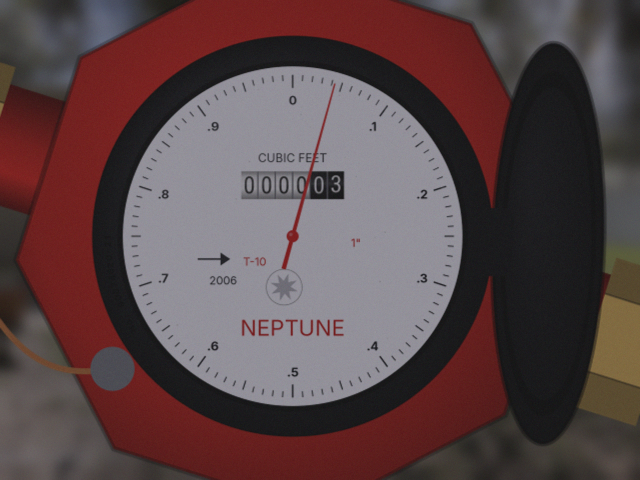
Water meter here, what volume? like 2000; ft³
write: 3.04; ft³
